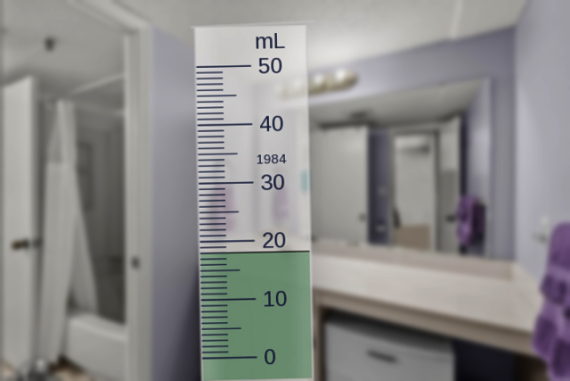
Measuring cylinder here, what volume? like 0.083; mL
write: 18; mL
